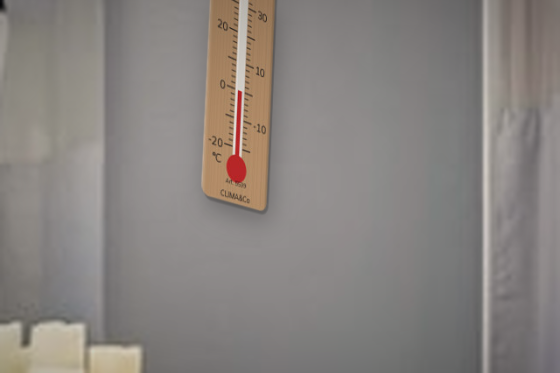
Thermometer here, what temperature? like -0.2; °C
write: 0; °C
